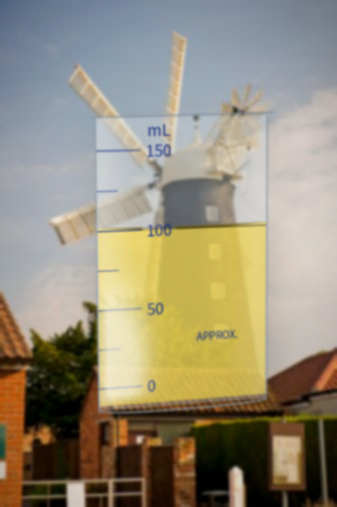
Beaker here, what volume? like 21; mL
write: 100; mL
